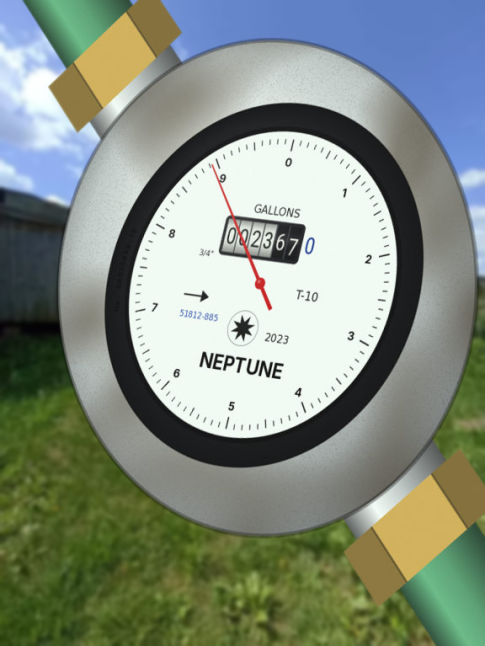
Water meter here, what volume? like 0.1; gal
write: 23668.9; gal
